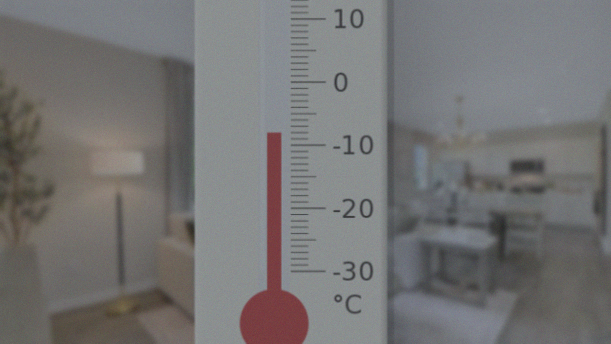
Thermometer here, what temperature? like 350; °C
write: -8; °C
